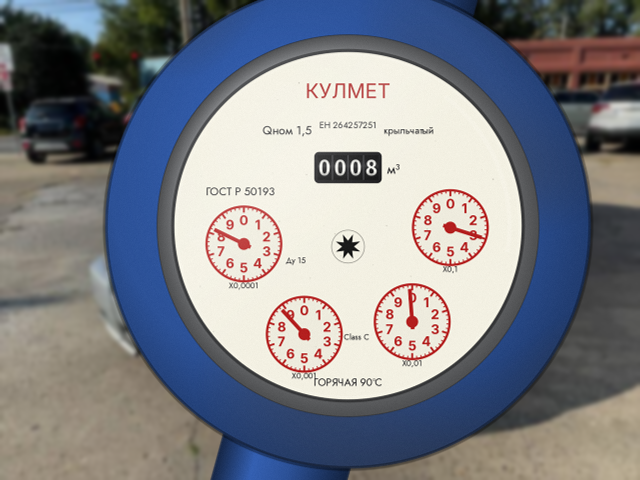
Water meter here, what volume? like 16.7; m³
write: 8.2988; m³
